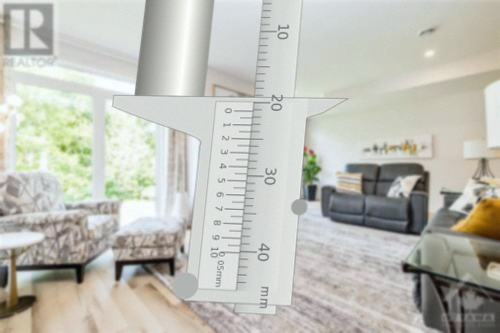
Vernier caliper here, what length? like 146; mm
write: 21.2; mm
